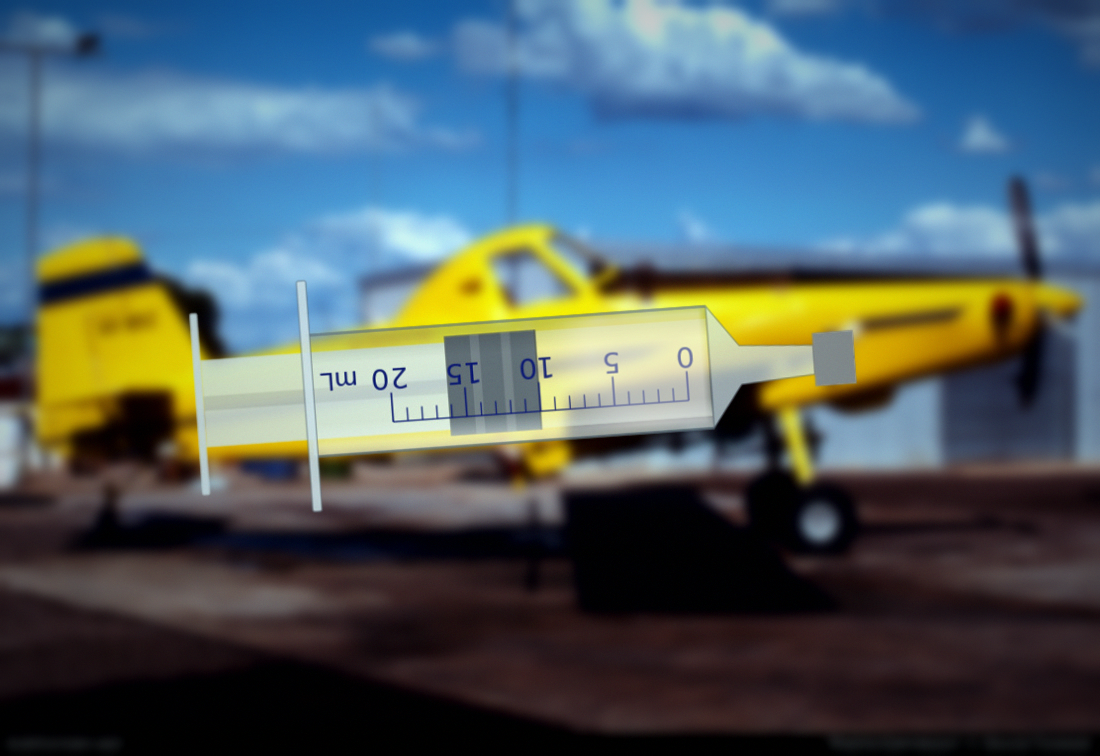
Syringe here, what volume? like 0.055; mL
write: 10; mL
